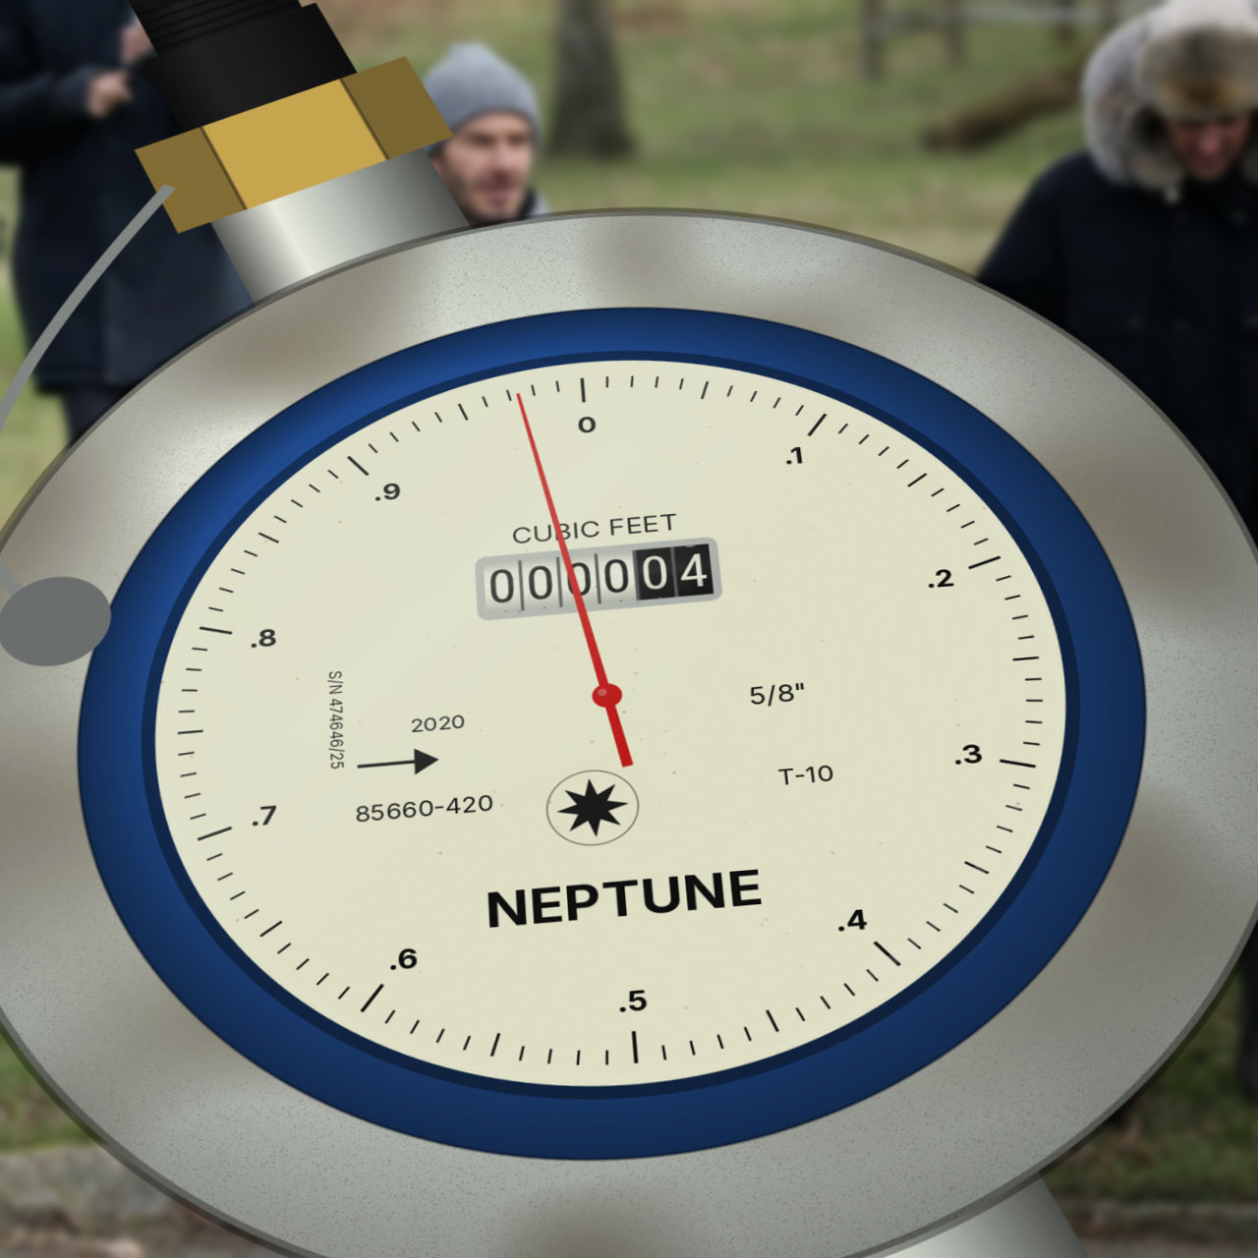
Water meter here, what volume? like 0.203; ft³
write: 3.97; ft³
